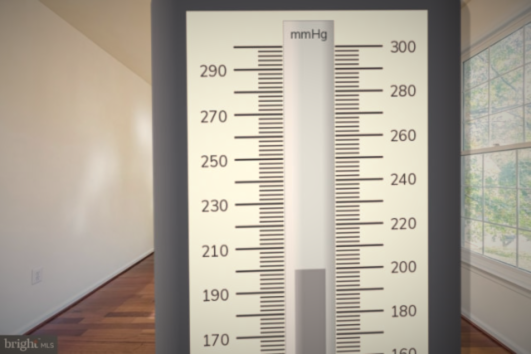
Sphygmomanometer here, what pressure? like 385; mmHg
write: 200; mmHg
